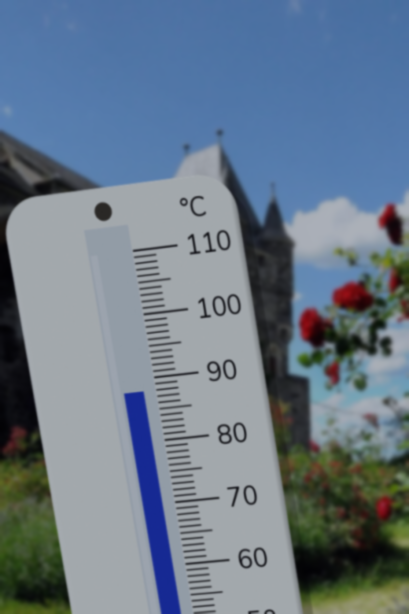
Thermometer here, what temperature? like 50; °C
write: 88; °C
